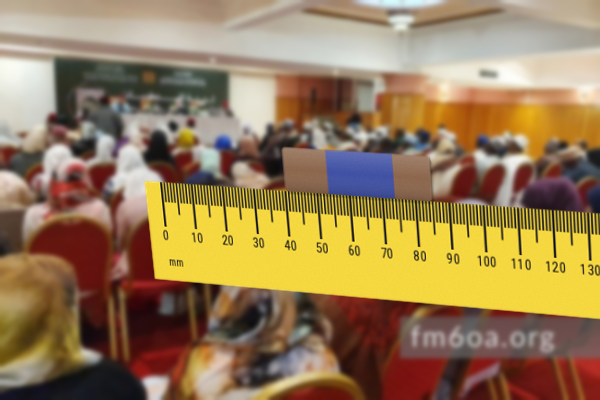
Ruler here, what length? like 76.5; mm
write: 45; mm
